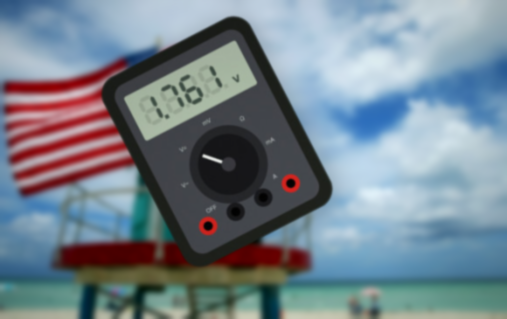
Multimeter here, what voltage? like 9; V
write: 1.761; V
